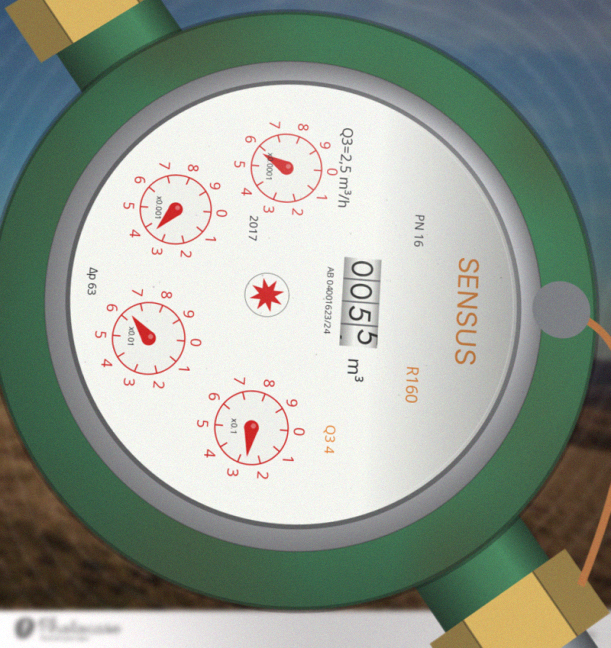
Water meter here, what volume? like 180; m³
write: 55.2635; m³
